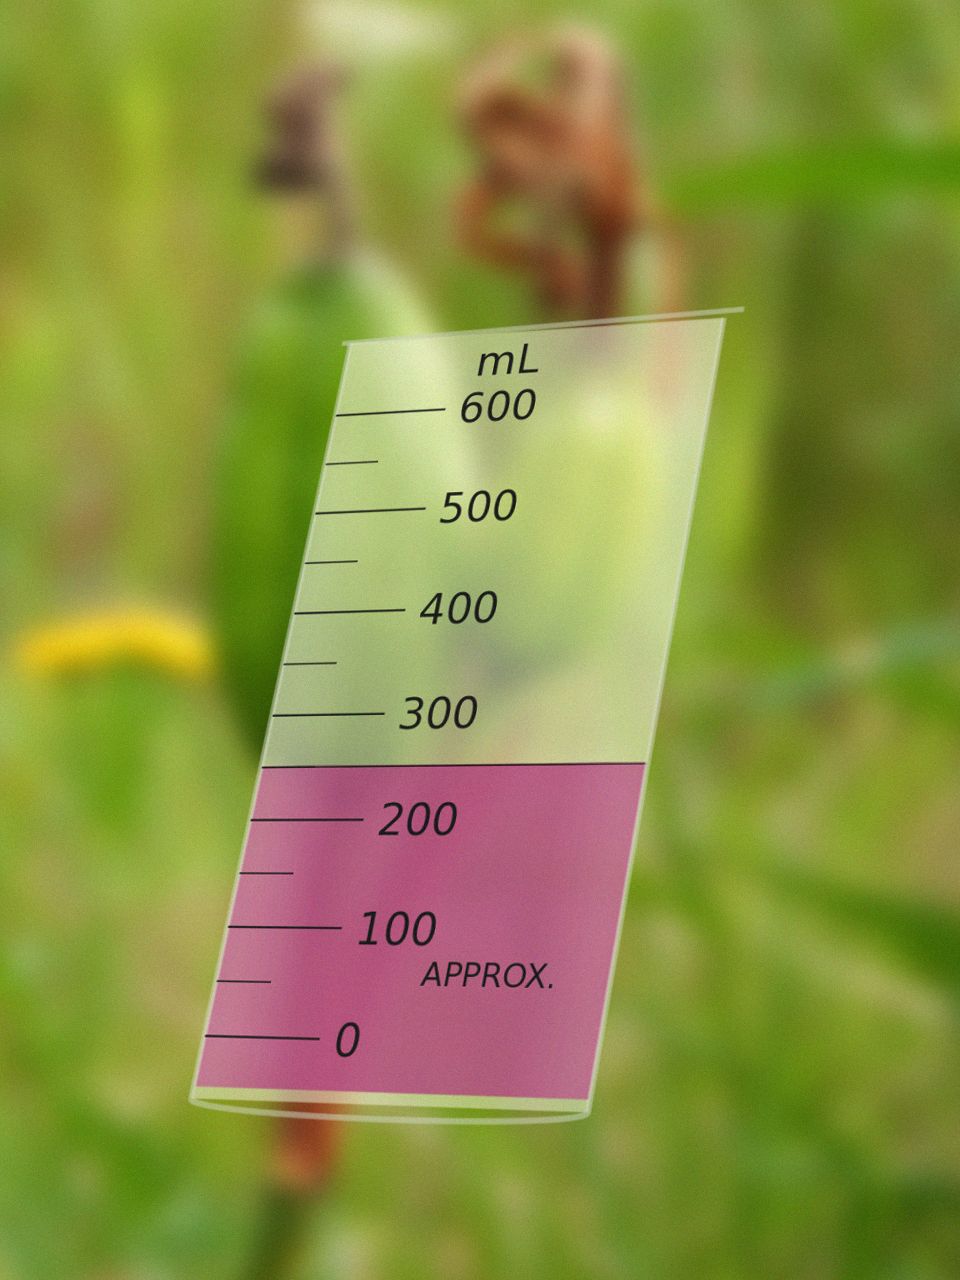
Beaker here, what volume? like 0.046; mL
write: 250; mL
